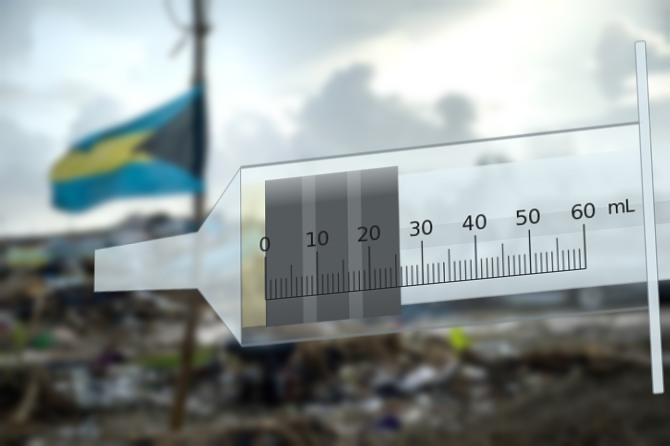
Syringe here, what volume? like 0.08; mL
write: 0; mL
